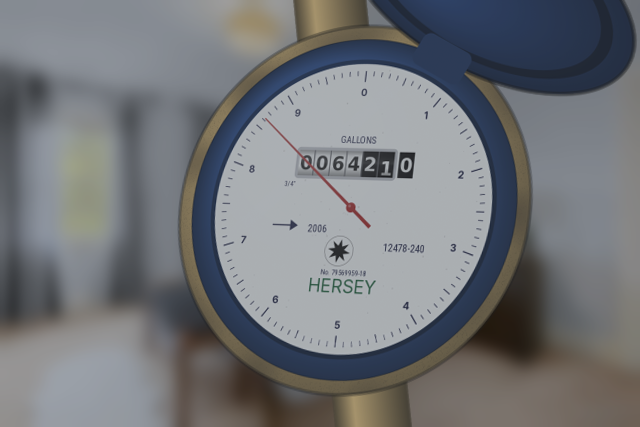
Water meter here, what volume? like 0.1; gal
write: 64208.6; gal
